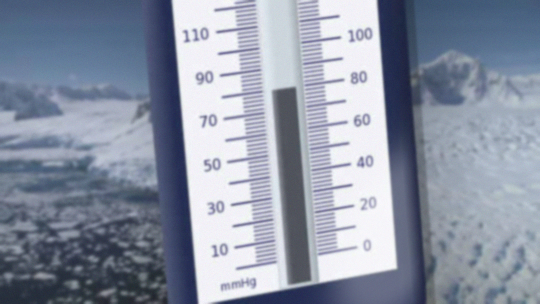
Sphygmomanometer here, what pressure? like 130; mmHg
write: 80; mmHg
